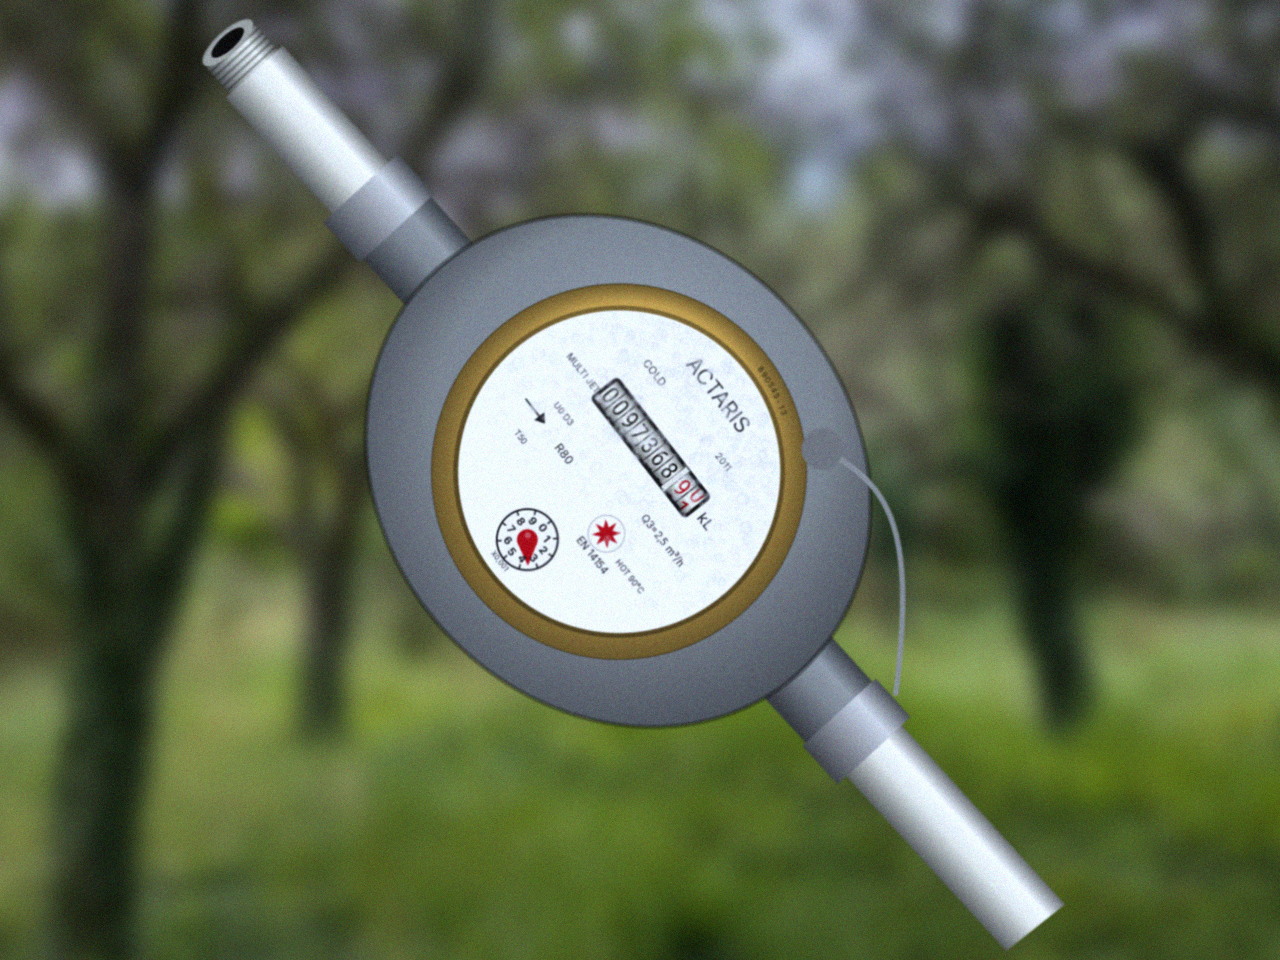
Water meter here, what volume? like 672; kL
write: 97368.903; kL
